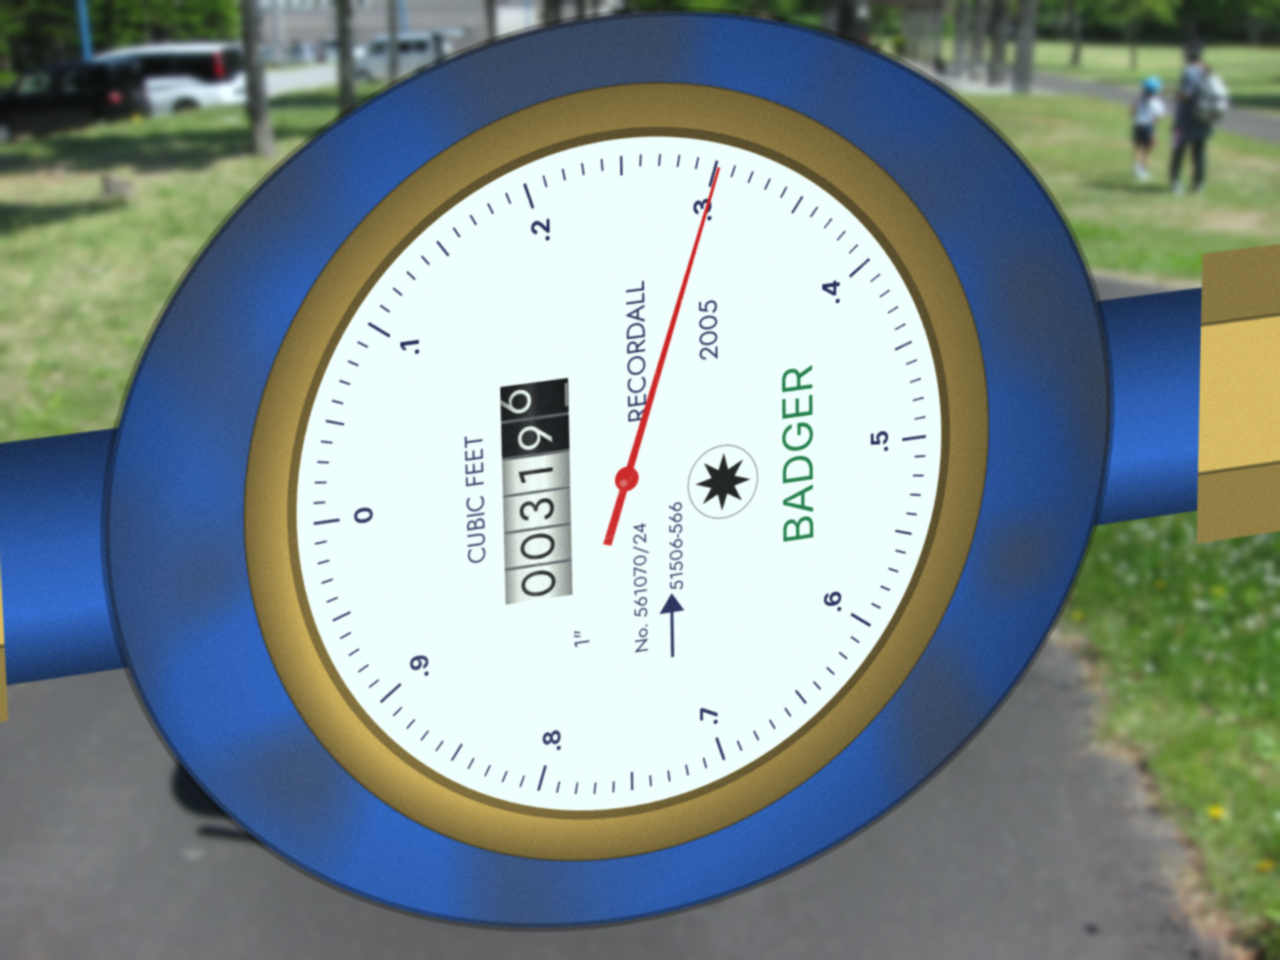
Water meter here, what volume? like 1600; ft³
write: 3196.30; ft³
